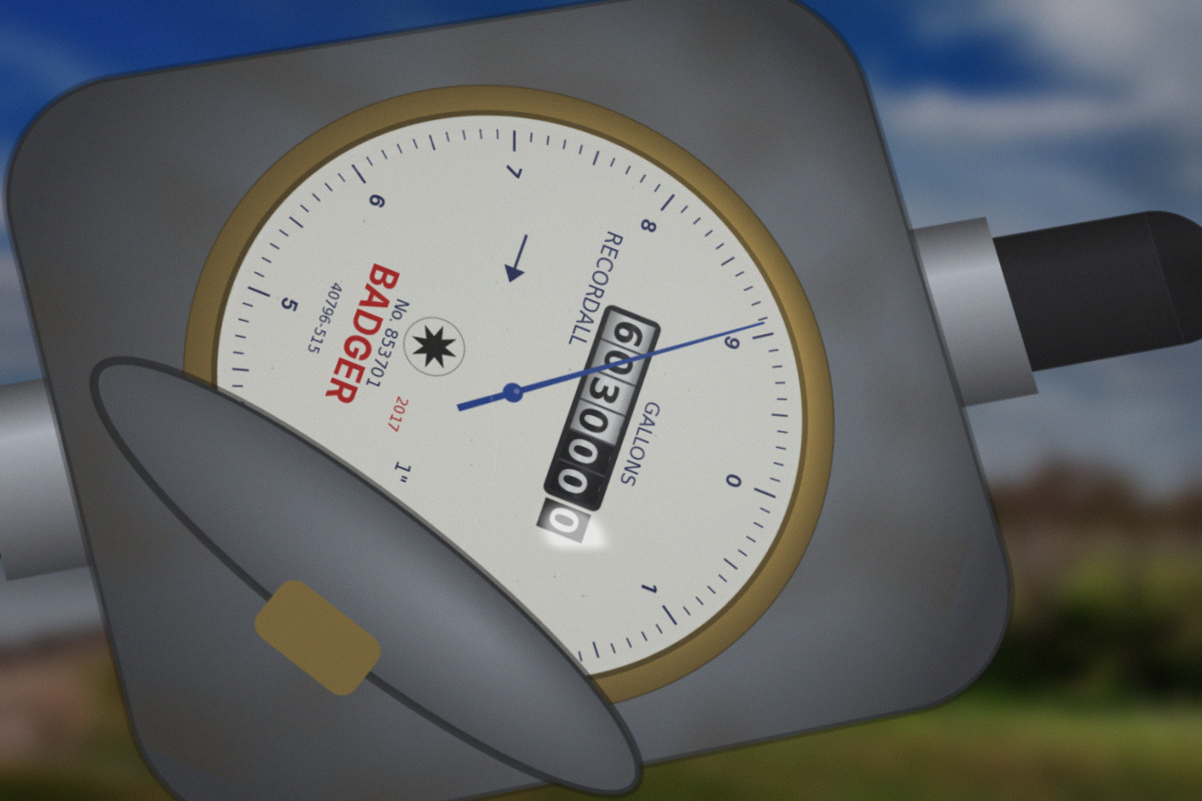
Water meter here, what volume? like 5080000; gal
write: 6029998.9; gal
